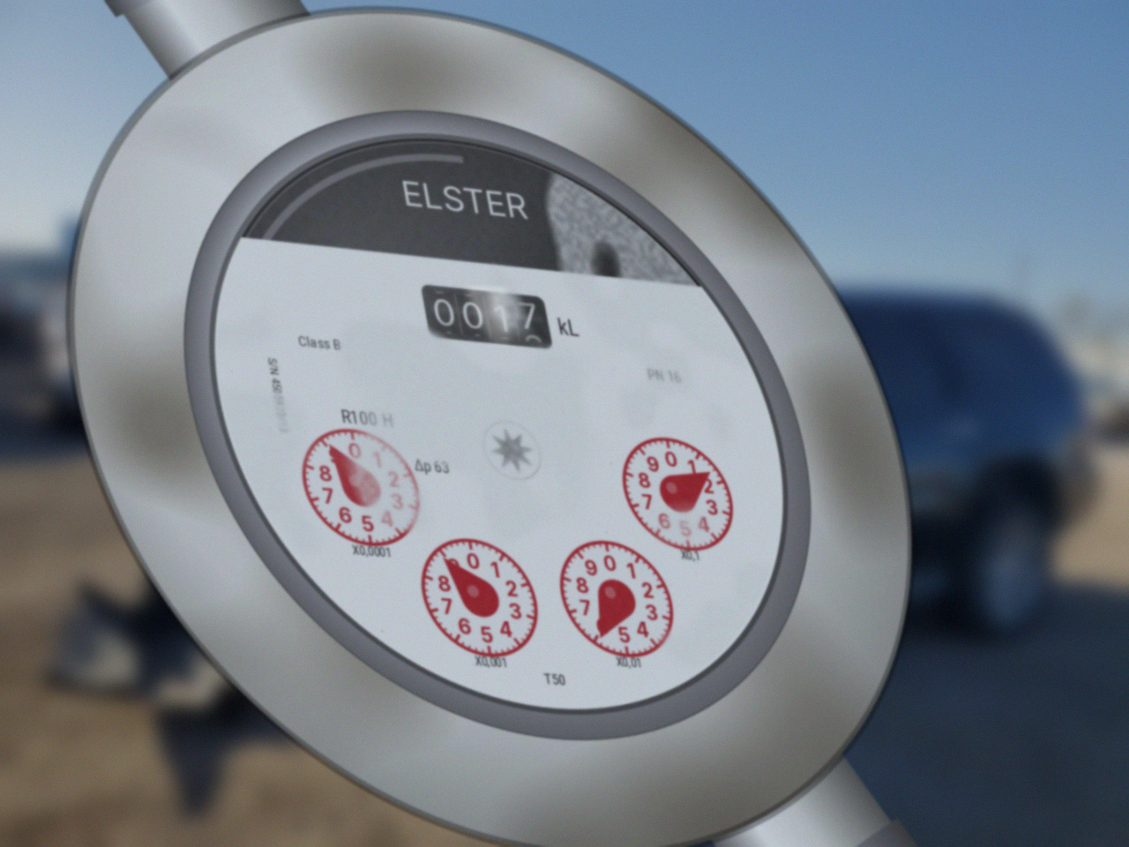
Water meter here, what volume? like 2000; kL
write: 17.1589; kL
